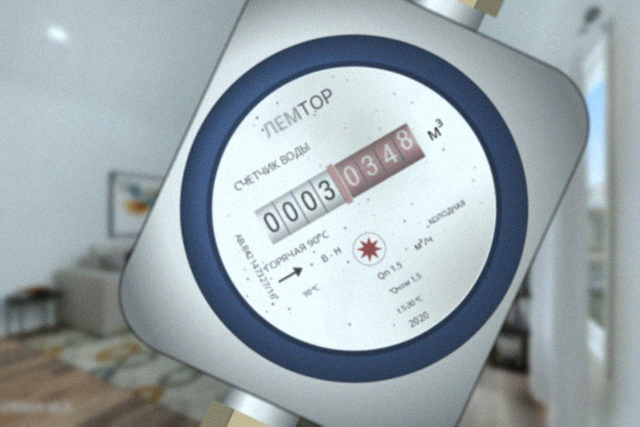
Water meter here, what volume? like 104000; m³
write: 3.0348; m³
